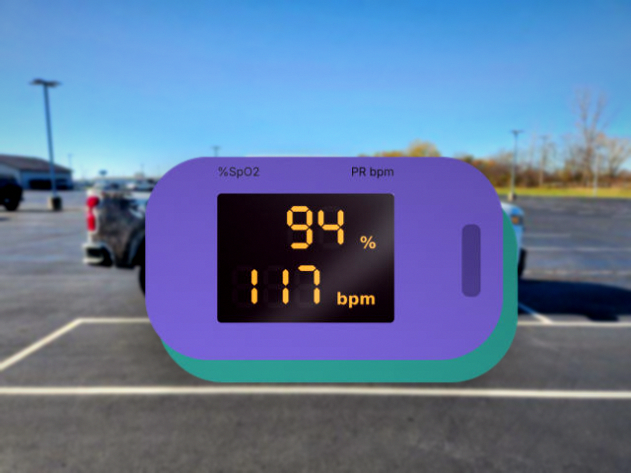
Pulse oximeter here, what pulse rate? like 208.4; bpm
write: 117; bpm
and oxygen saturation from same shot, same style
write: 94; %
